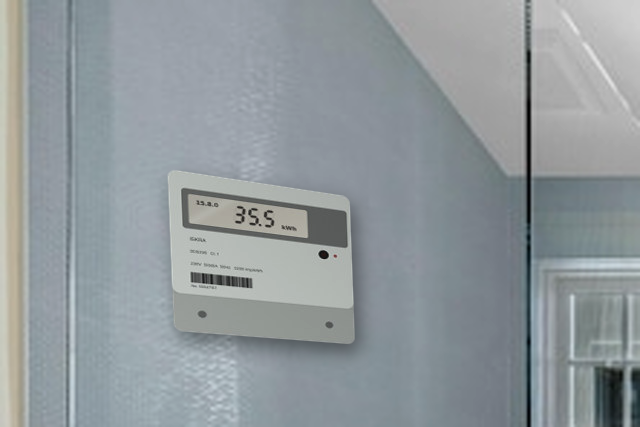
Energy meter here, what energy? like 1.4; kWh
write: 35.5; kWh
